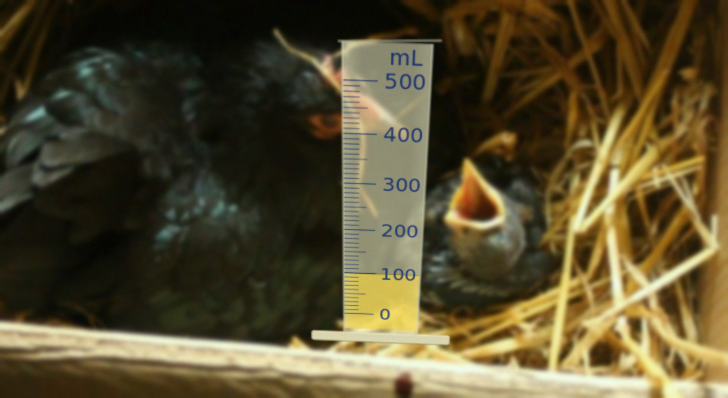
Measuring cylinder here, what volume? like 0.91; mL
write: 100; mL
